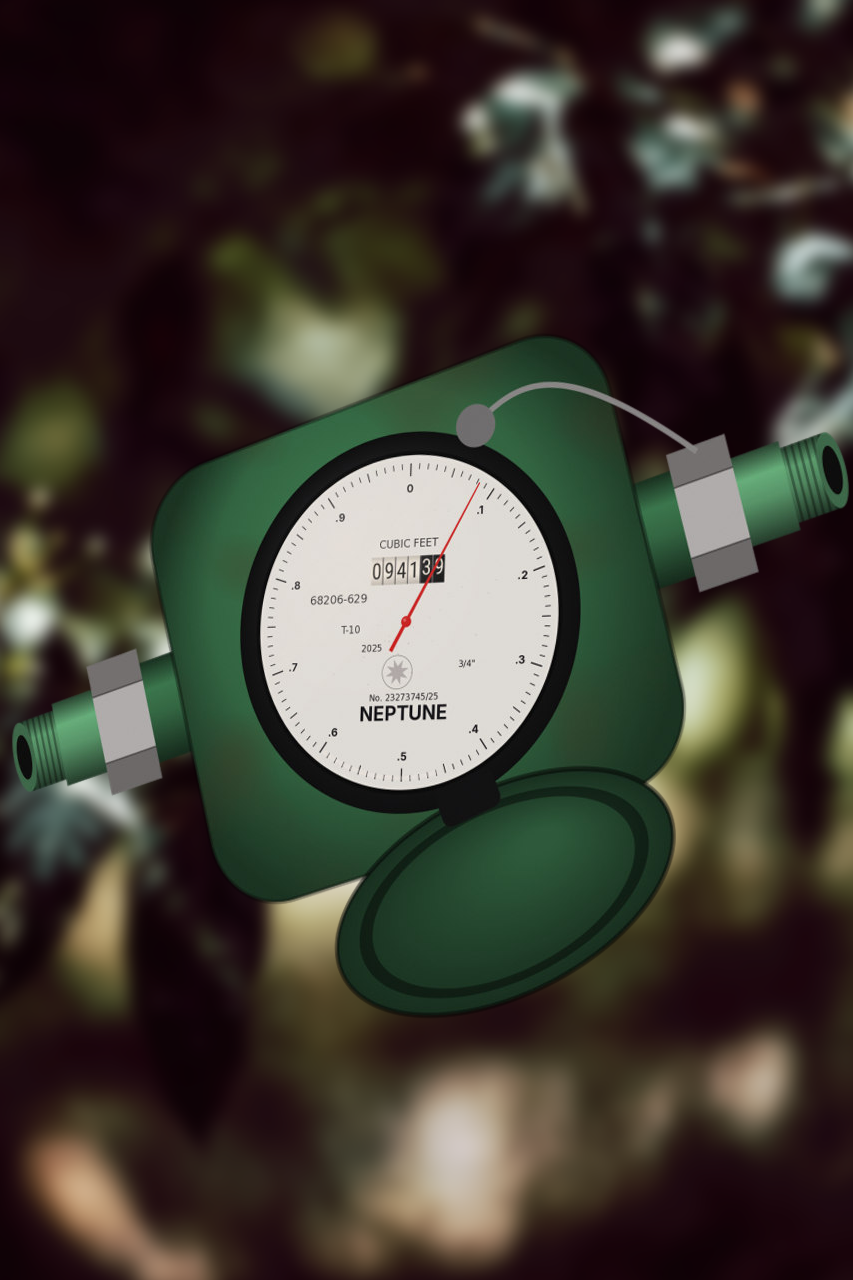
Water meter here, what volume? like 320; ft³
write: 94139.08; ft³
